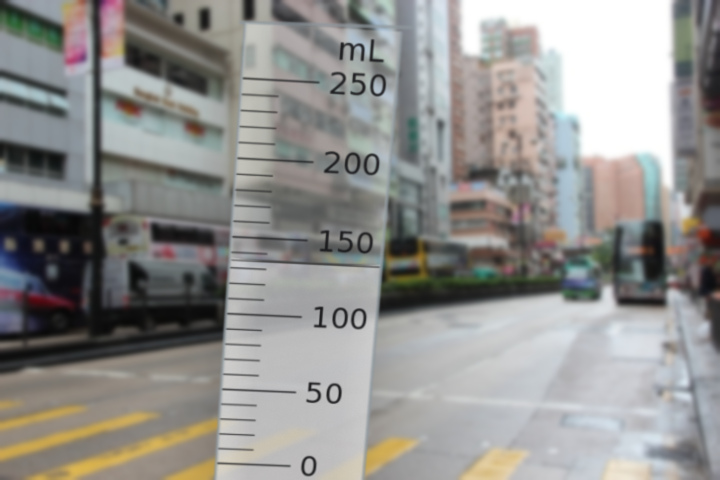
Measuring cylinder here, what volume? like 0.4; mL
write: 135; mL
